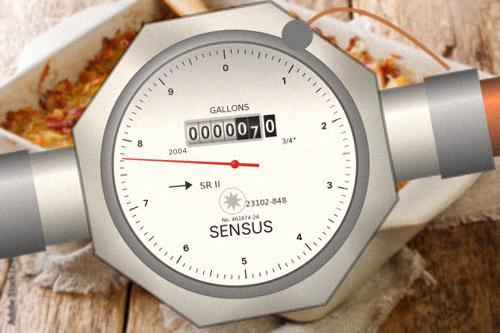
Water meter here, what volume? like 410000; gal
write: 67.7; gal
